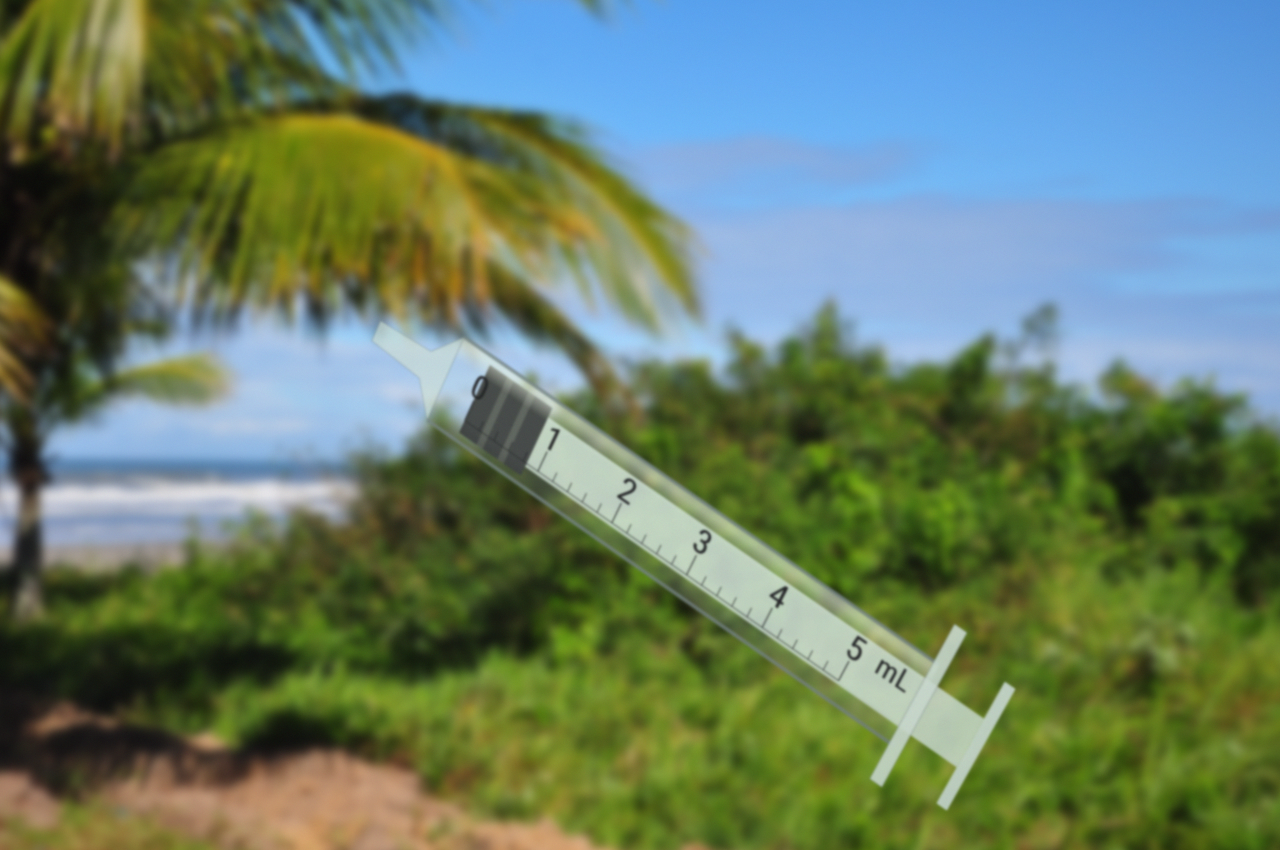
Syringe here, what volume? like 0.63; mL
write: 0; mL
